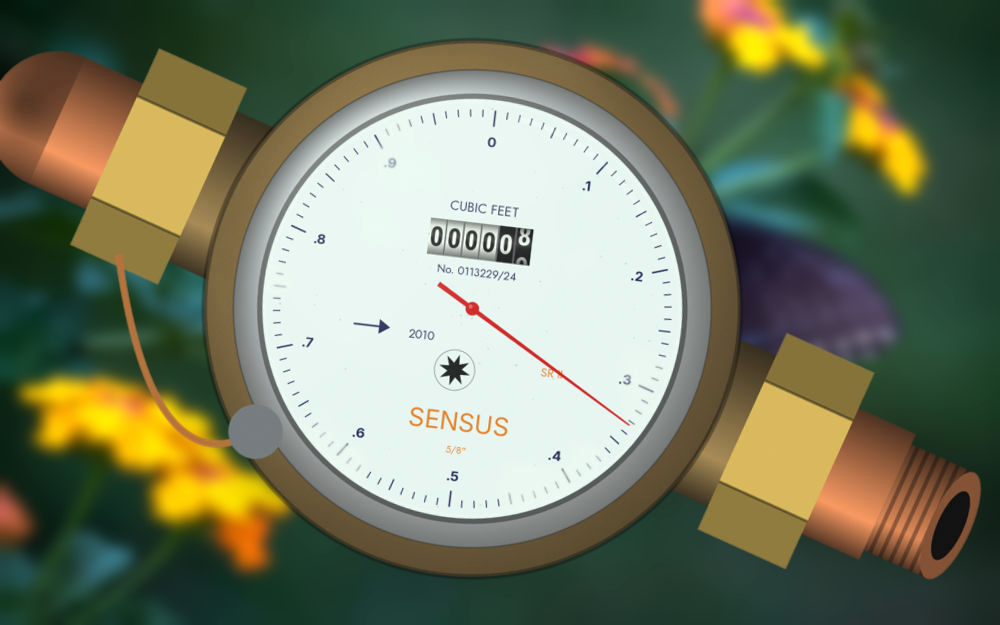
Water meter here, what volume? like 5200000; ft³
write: 8.33; ft³
